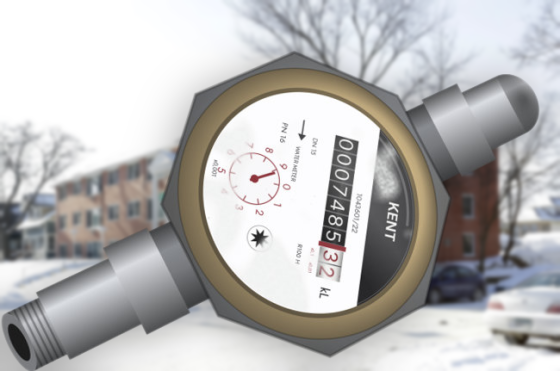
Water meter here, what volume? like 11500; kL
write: 7485.319; kL
